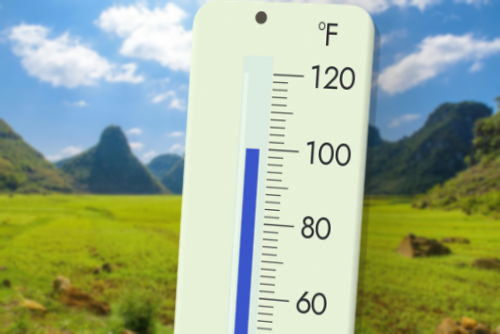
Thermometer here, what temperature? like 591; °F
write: 100; °F
